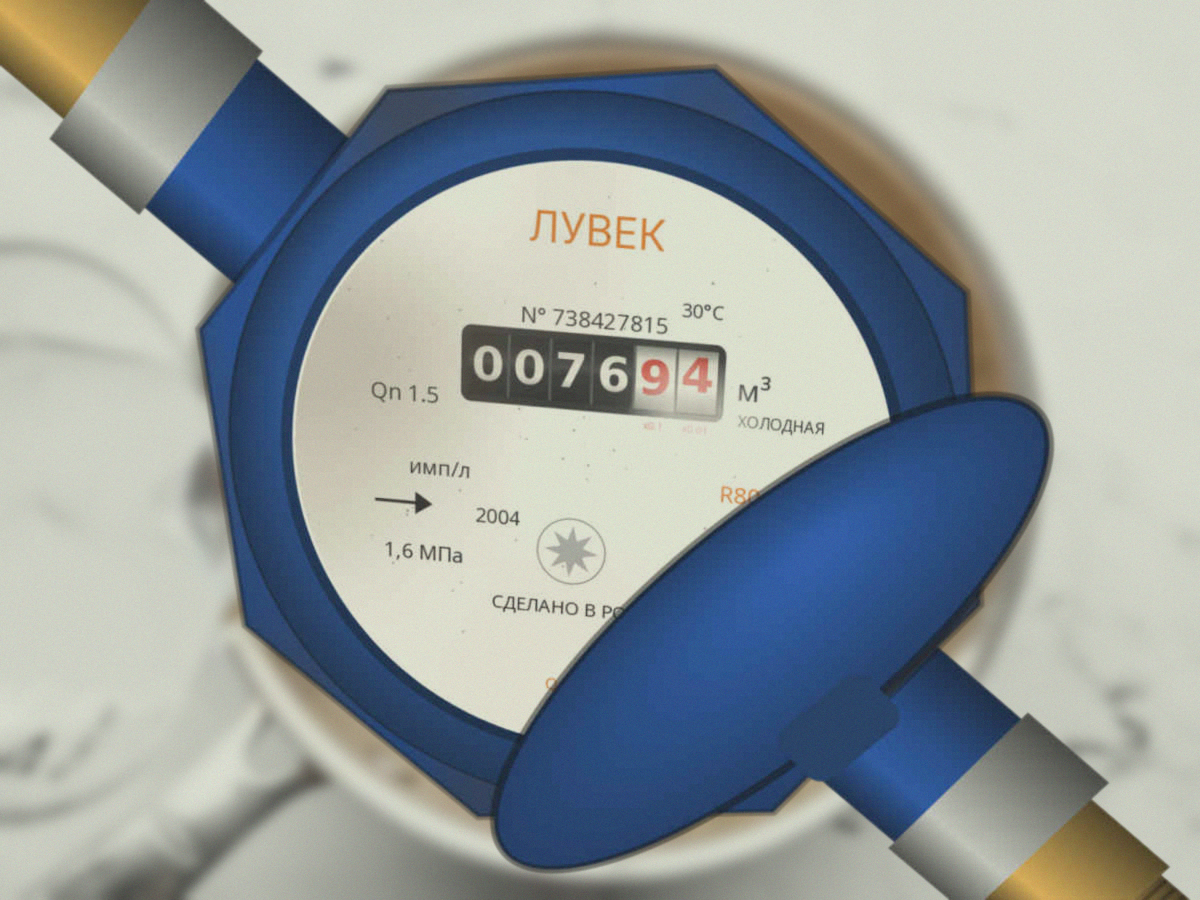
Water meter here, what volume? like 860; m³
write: 76.94; m³
